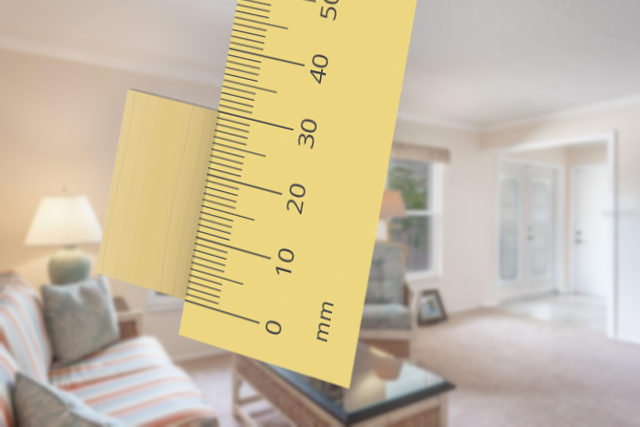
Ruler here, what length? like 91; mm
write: 30; mm
